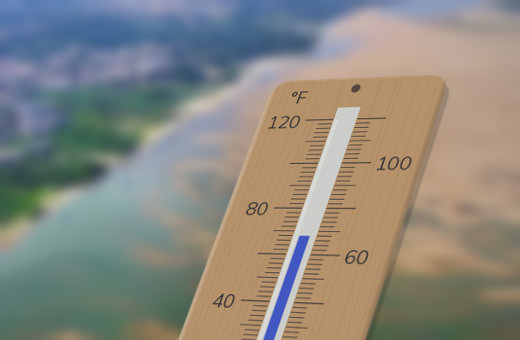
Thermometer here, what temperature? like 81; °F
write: 68; °F
